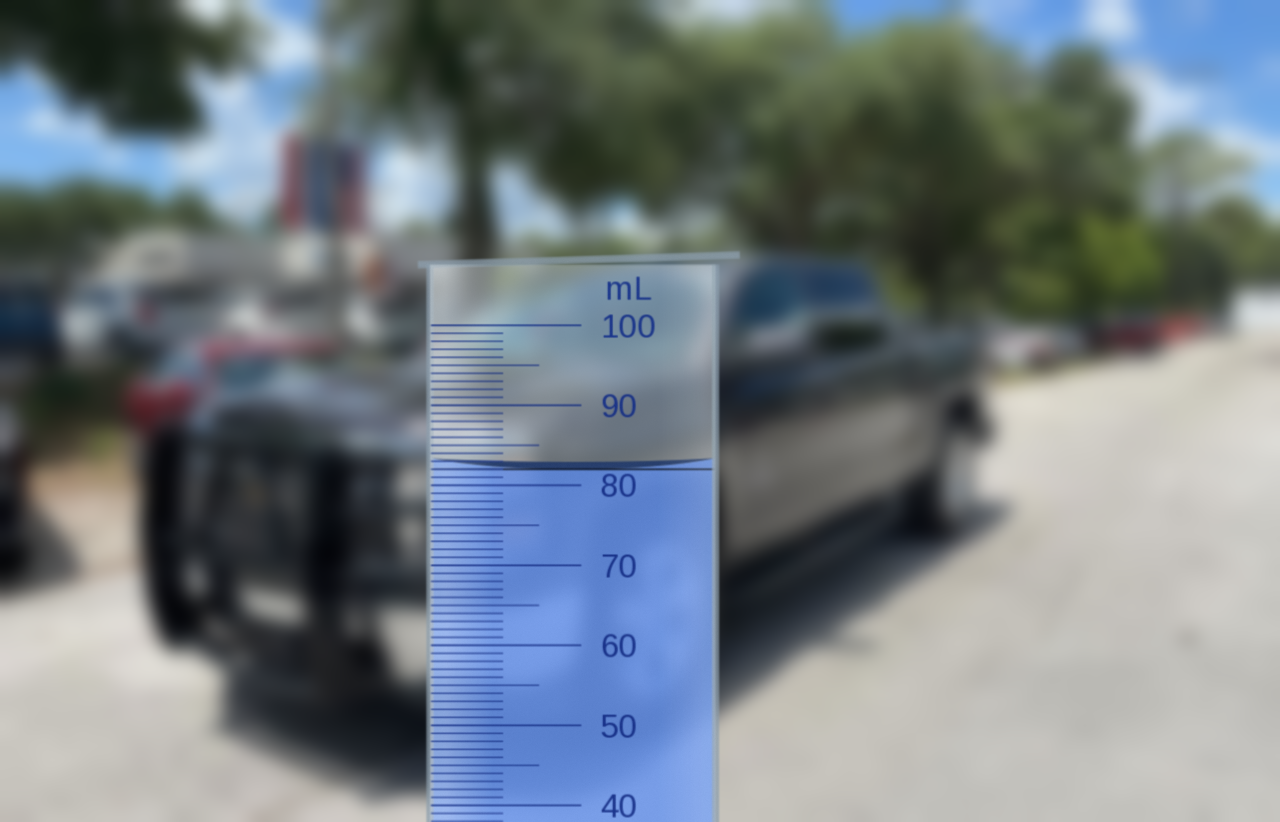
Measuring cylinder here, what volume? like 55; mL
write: 82; mL
